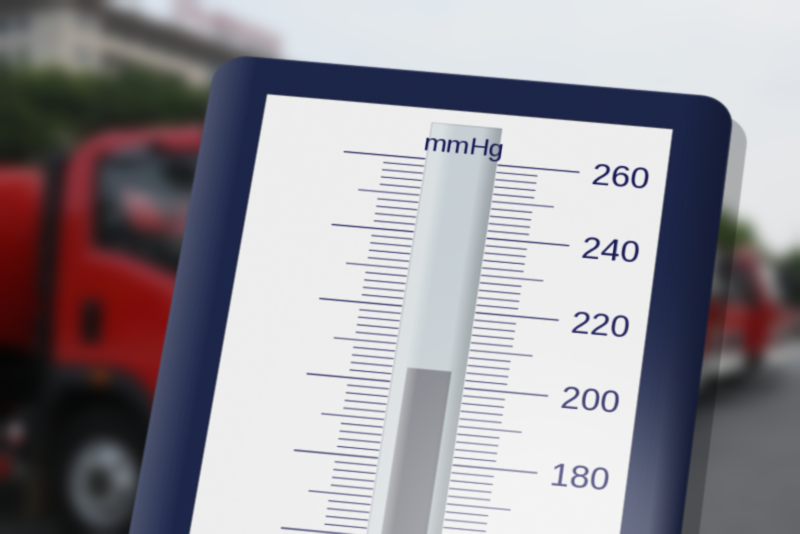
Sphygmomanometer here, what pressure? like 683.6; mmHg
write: 204; mmHg
